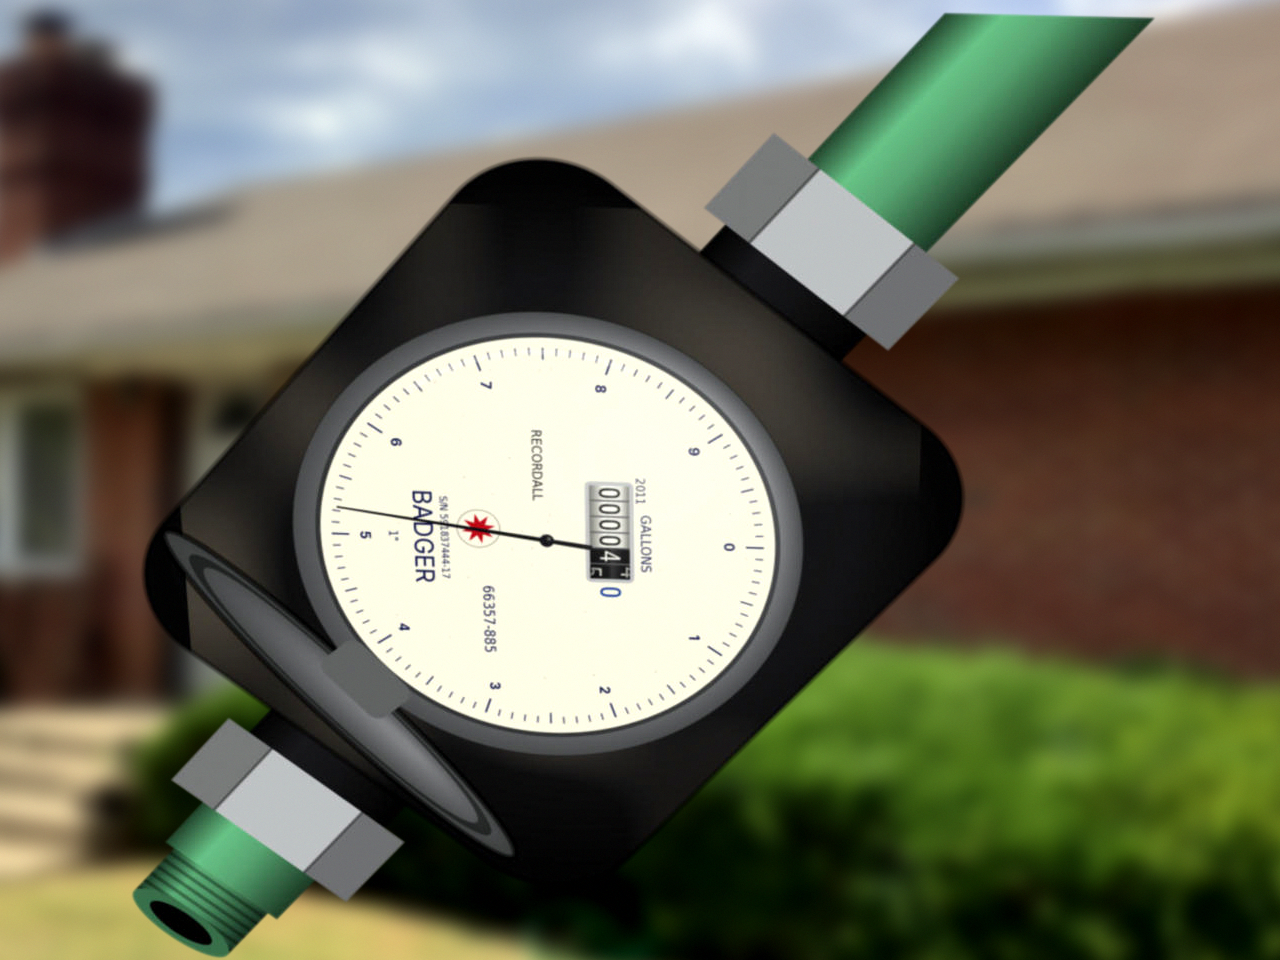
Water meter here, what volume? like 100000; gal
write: 445.2; gal
